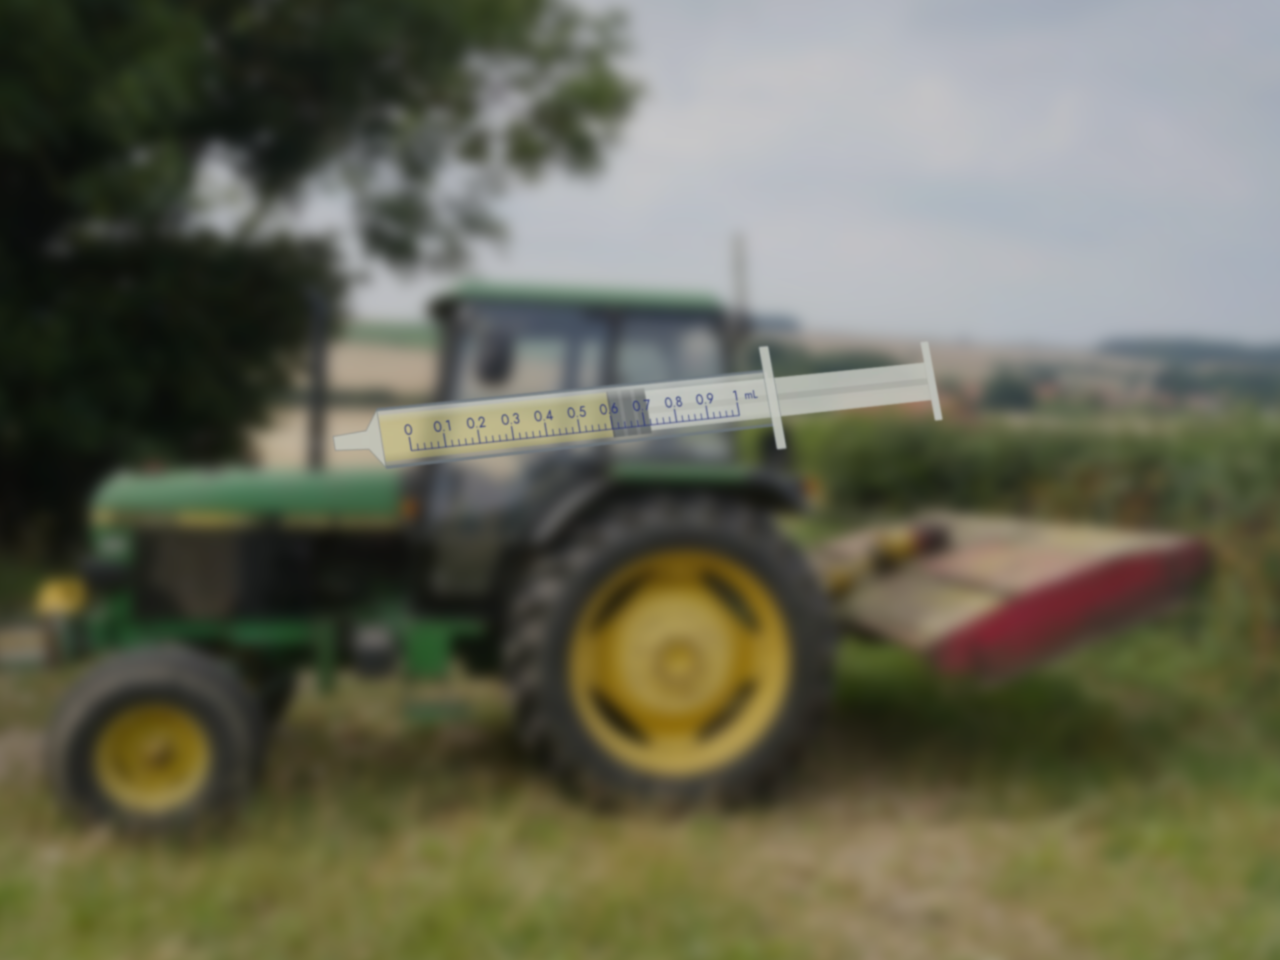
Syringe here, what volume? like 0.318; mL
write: 0.6; mL
